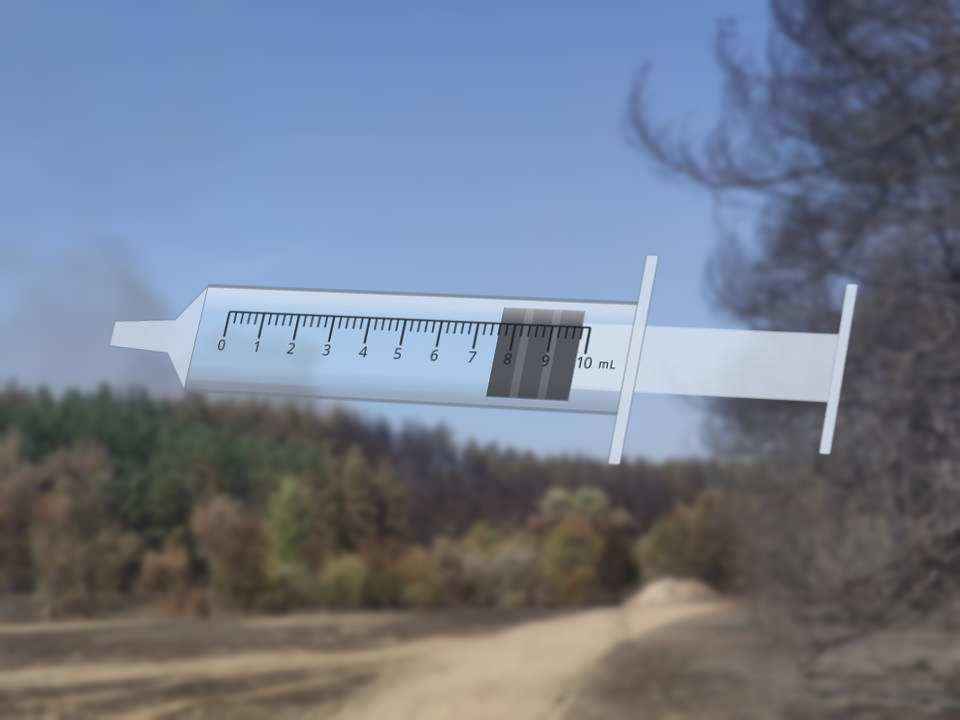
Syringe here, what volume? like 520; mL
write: 7.6; mL
